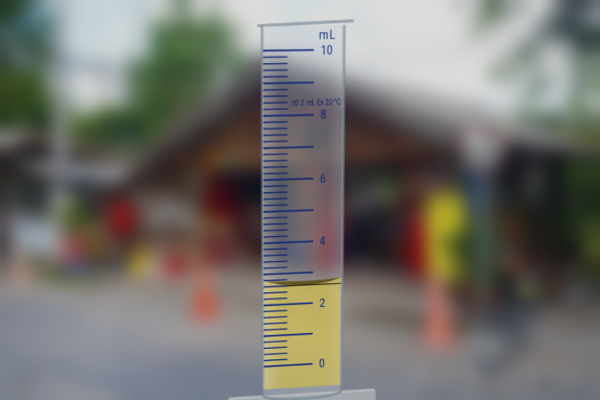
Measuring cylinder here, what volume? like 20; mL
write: 2.6; mL
